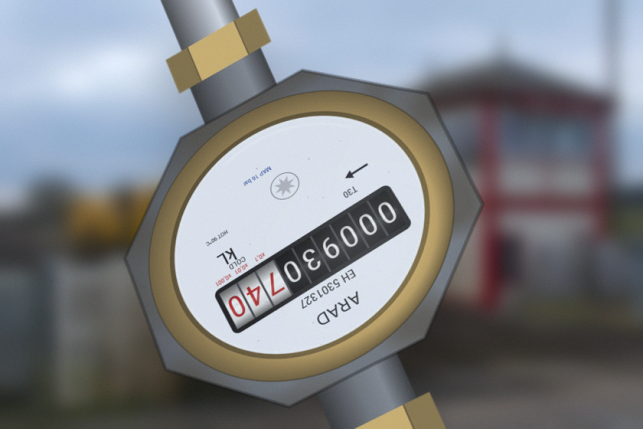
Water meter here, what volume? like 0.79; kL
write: 930.740; kL
